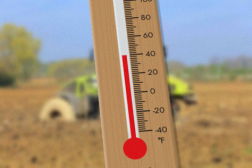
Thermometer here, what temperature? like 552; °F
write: 40; °F
